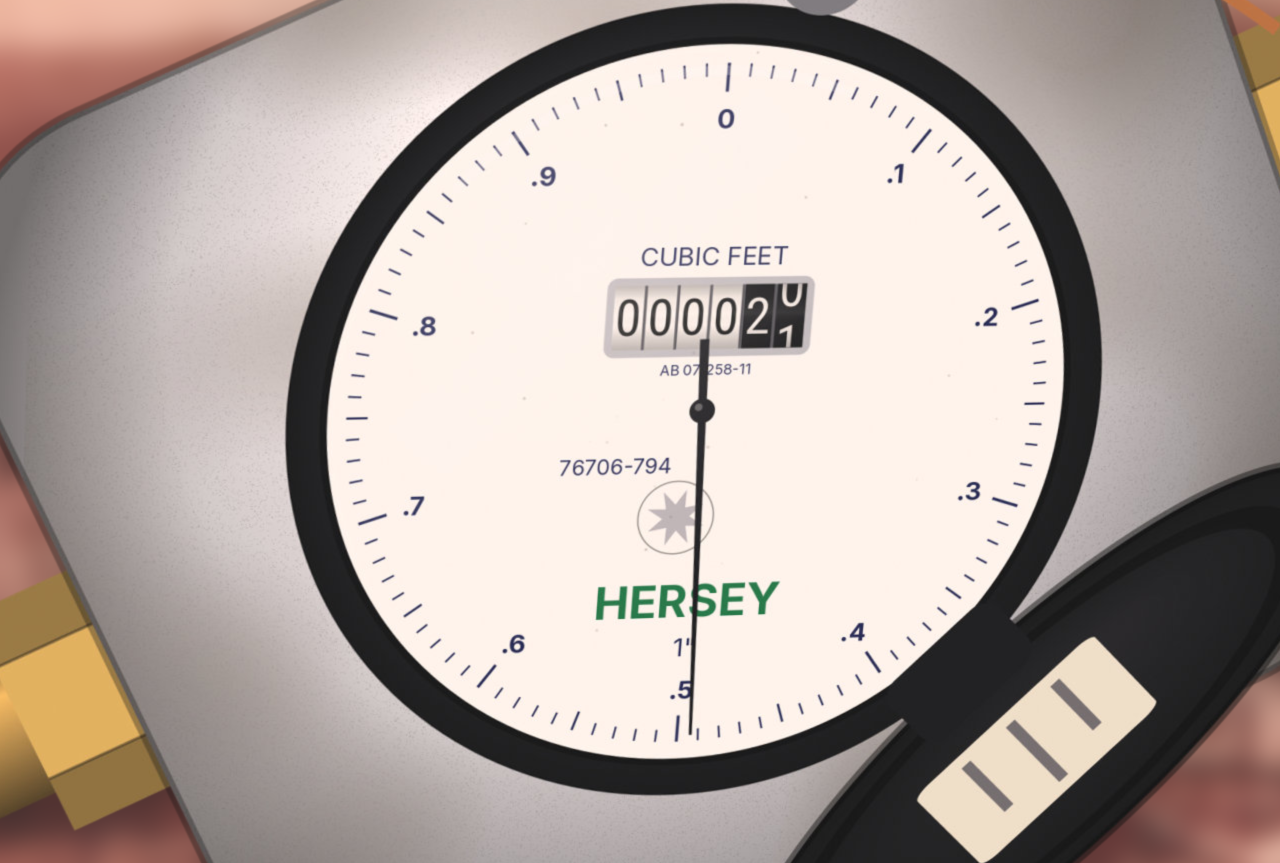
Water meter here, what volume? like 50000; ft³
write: 20.49; ft³
